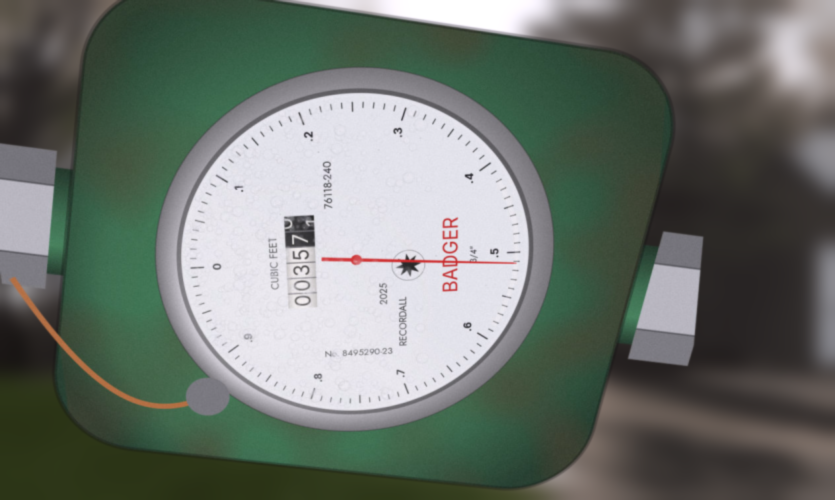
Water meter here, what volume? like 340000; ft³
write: 3570.51; ft³
